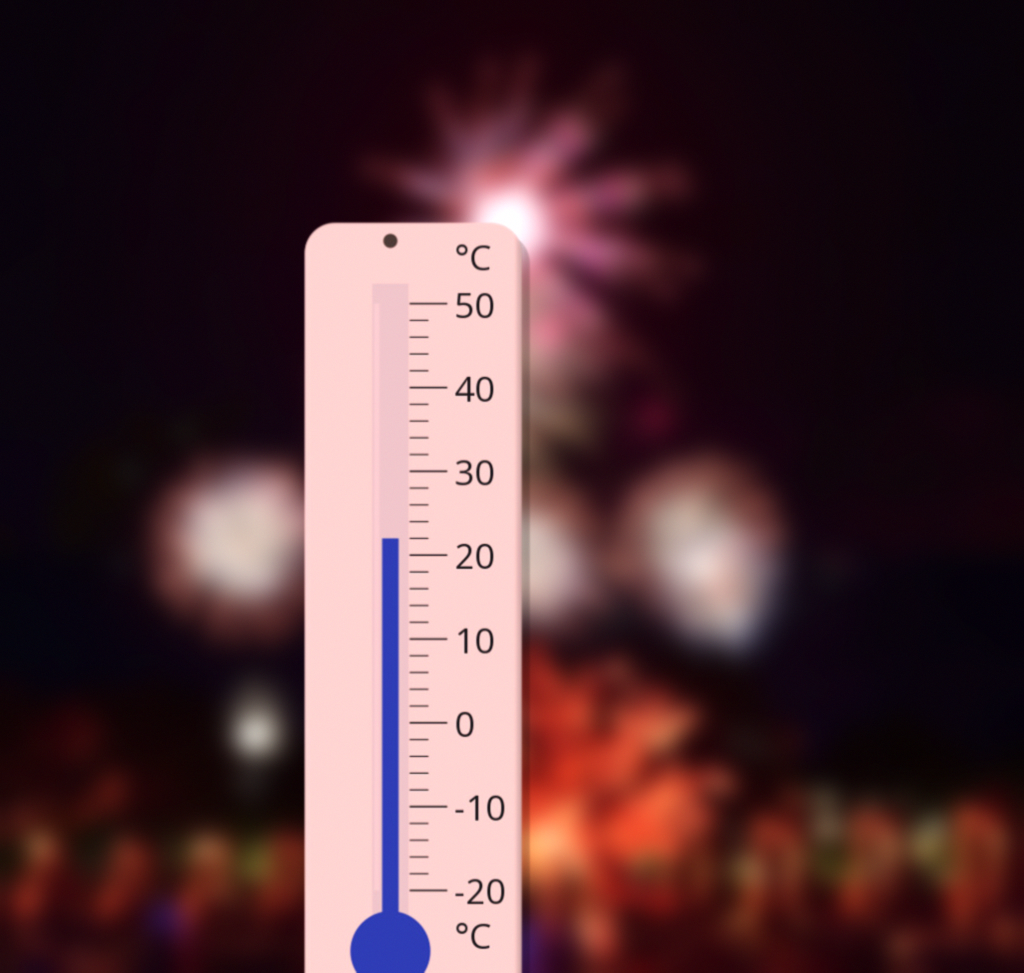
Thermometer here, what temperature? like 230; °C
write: 22; °C
